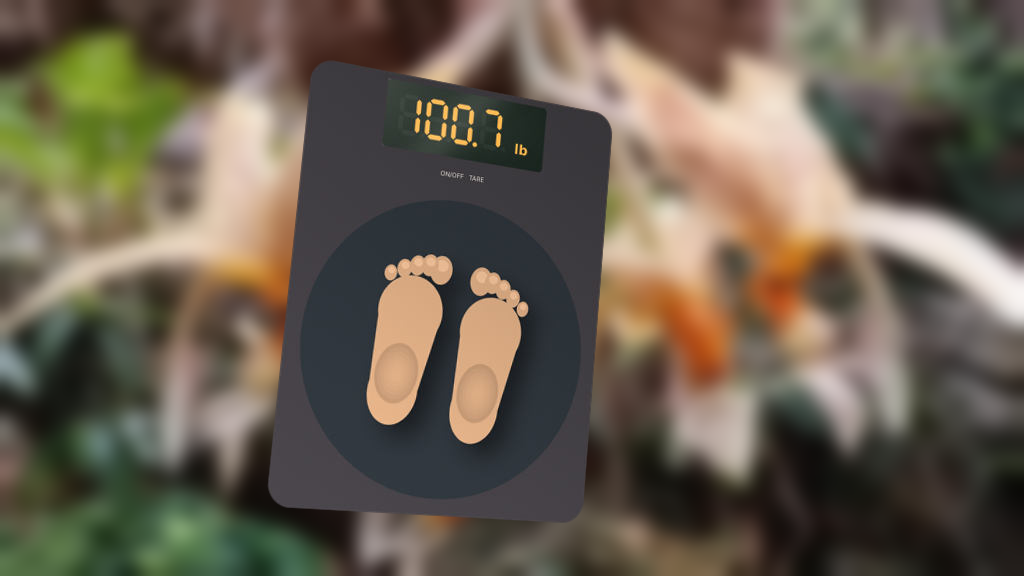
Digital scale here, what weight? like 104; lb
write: 100.7; lb
